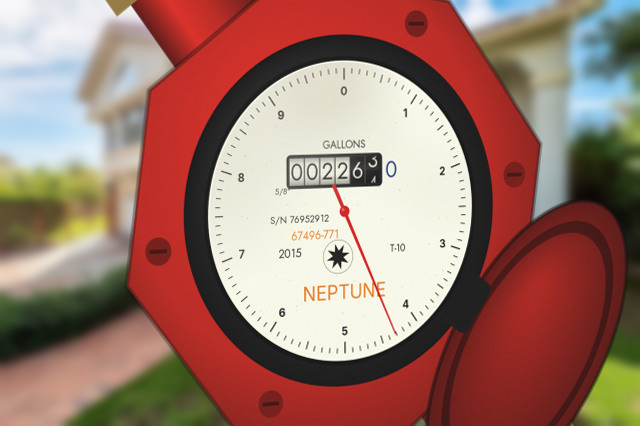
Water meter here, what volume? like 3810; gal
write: 22634.3; gal
